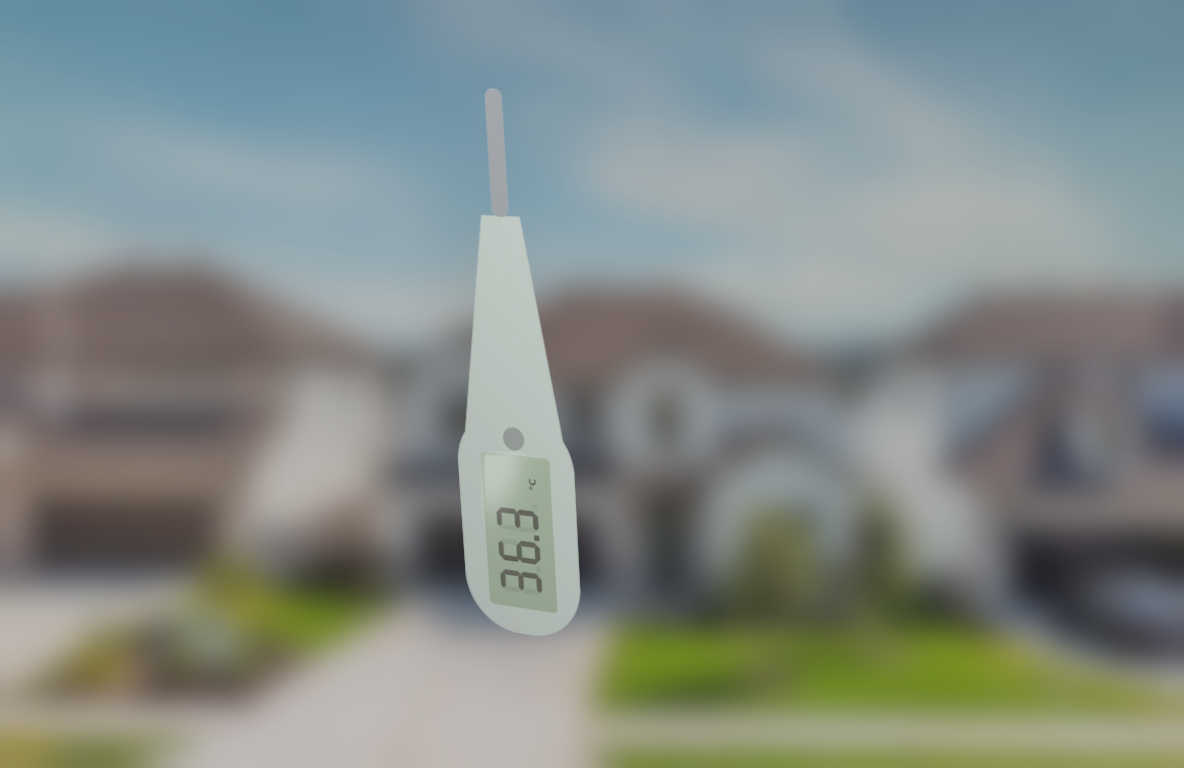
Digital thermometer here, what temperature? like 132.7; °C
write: 36.3; °C
